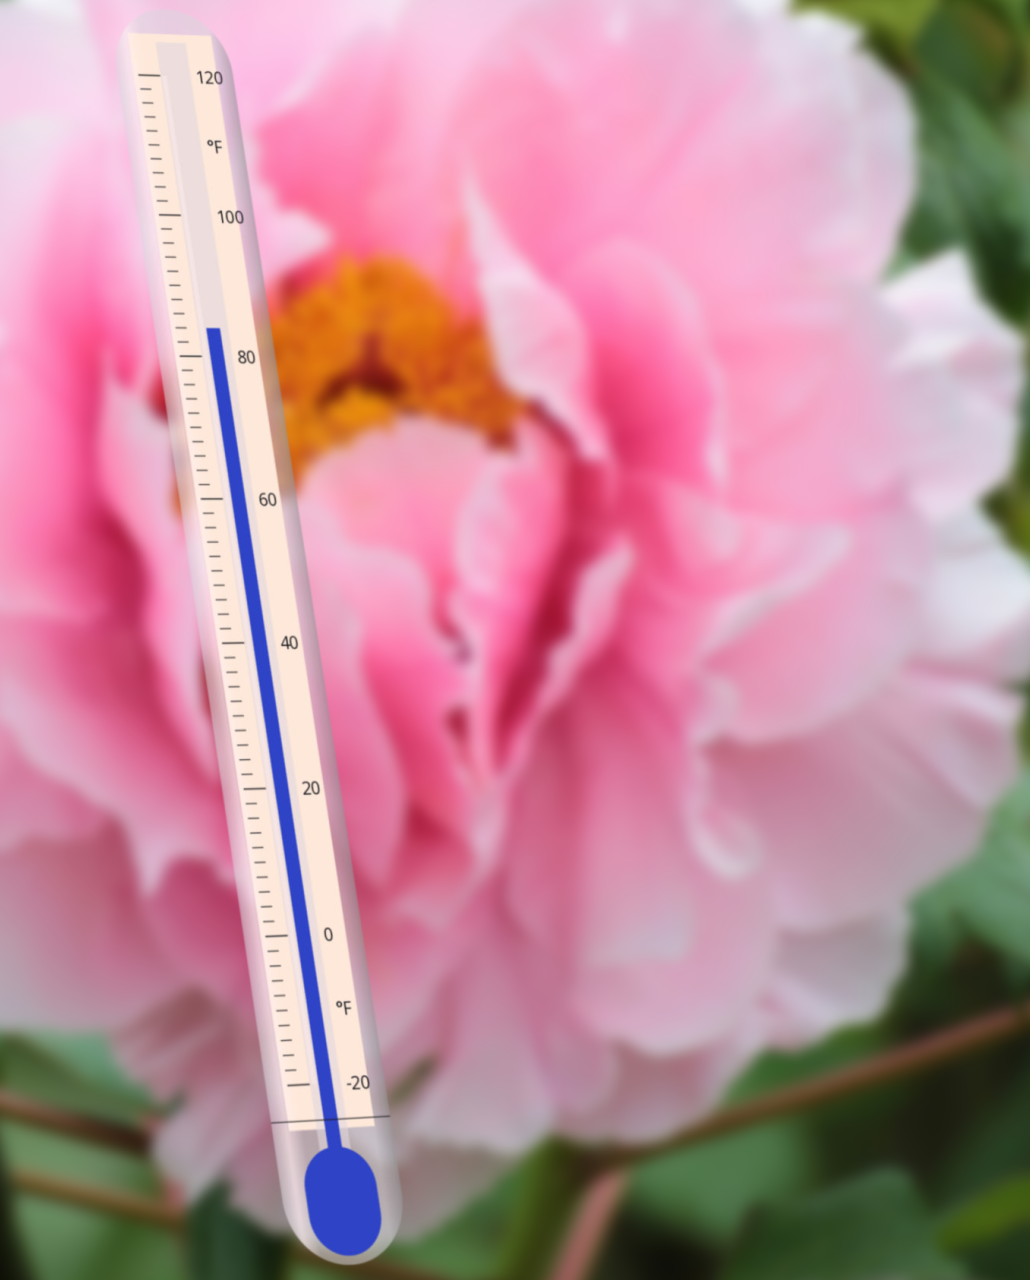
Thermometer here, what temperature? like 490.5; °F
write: 84; °F
